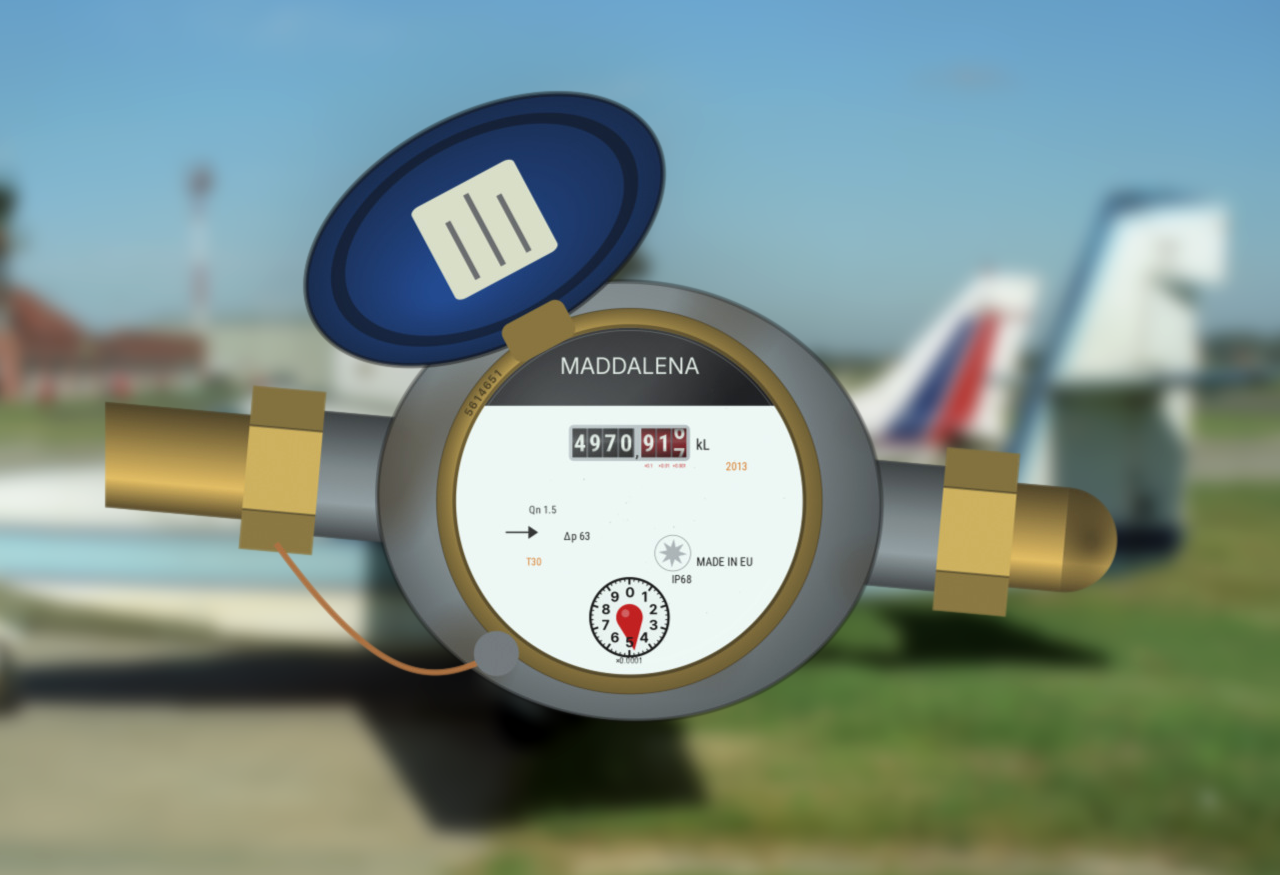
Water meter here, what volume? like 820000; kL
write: 4970.9164; kL
